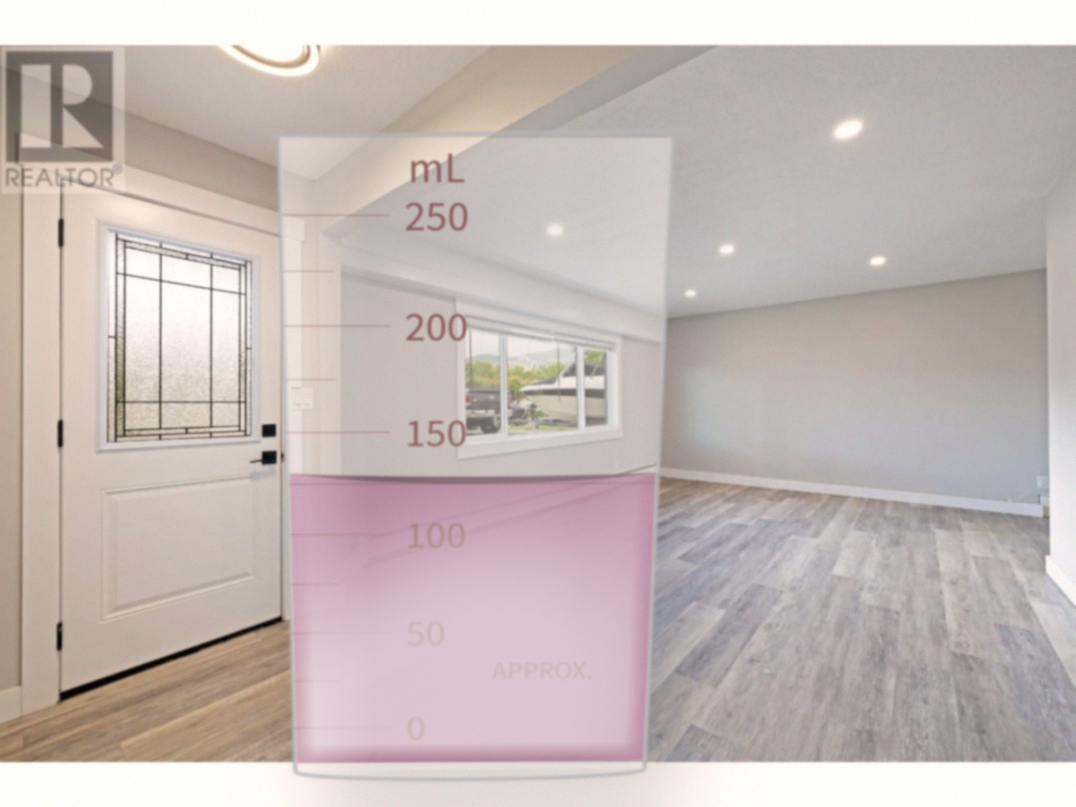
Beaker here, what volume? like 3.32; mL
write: 125; mL
